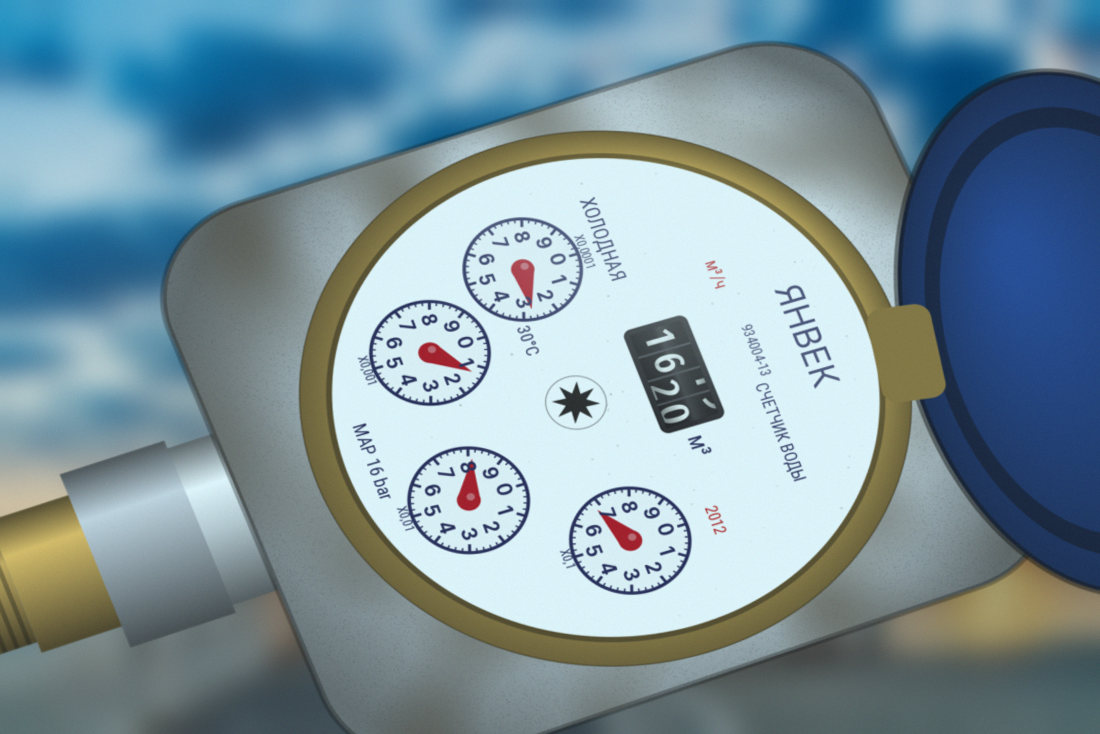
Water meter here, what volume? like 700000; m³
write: 1619.6812; m³
